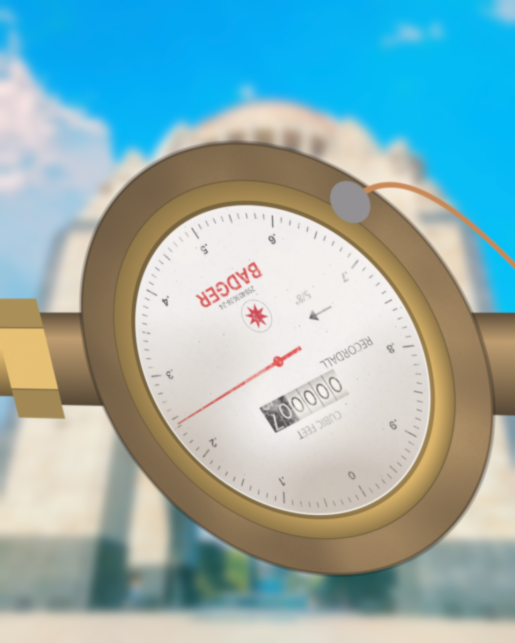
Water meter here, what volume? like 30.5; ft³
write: 7.24; ft³
